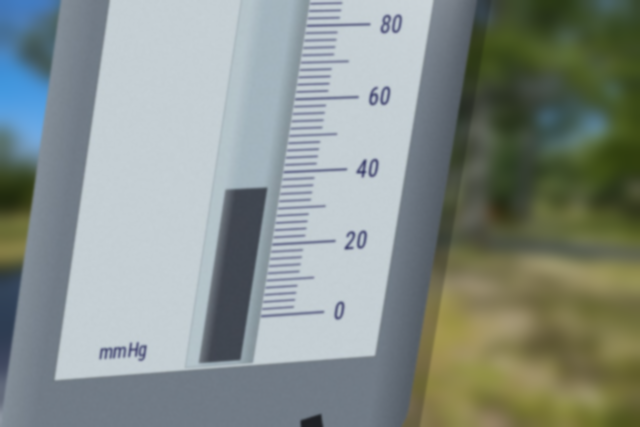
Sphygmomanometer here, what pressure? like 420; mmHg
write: 36; mmHg
